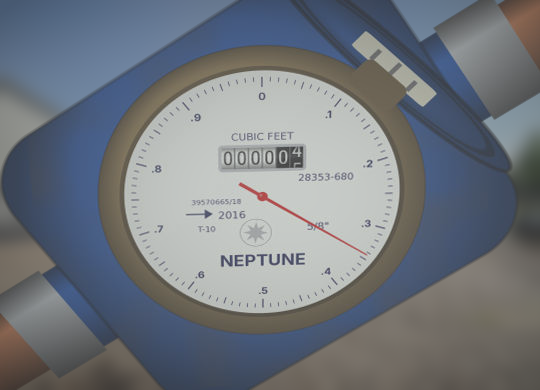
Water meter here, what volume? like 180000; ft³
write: 4.34; ft³
